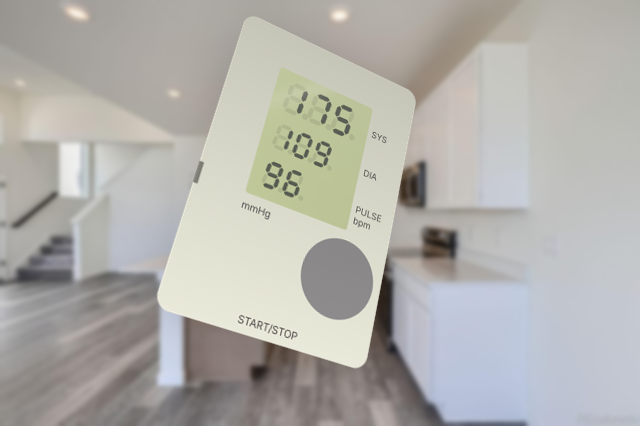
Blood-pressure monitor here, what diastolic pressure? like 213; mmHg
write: 109; mmHg
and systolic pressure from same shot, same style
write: 175; mmHg
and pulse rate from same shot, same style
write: 96; bpm
